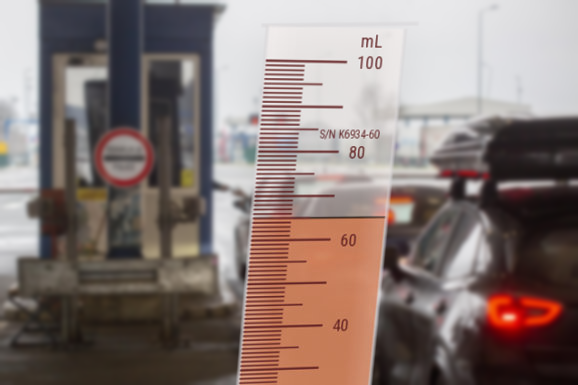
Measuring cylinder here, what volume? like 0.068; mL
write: 65; mL
